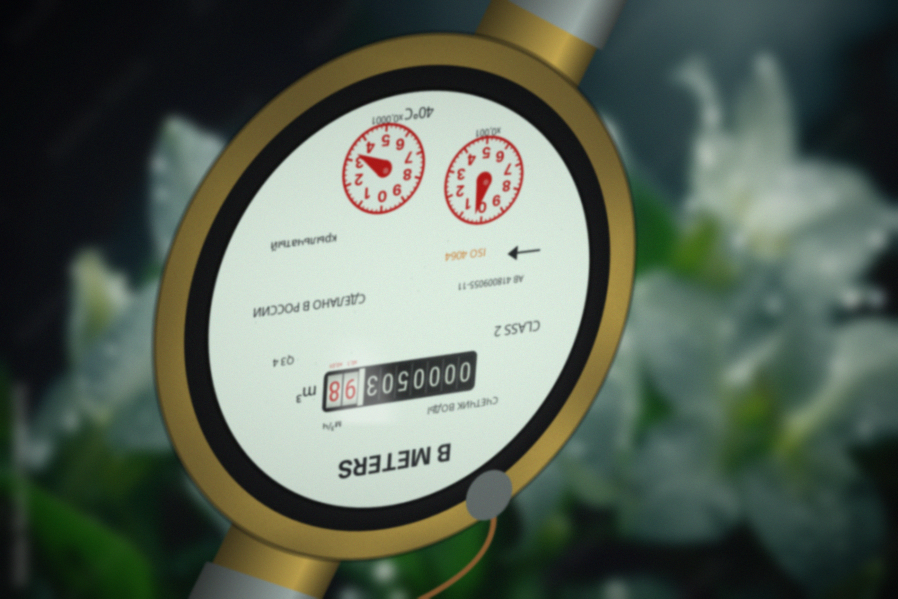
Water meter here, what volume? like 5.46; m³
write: 503.9803; m³
